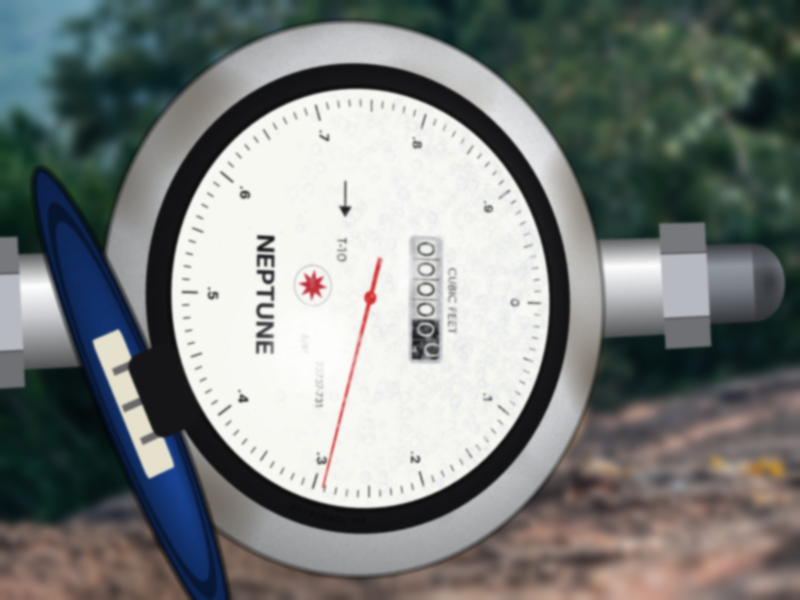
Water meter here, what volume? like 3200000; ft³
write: 0.29; ft³
